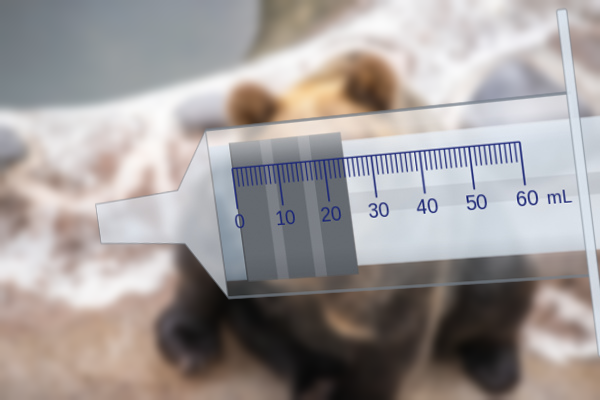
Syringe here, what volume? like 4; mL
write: 0; mL
